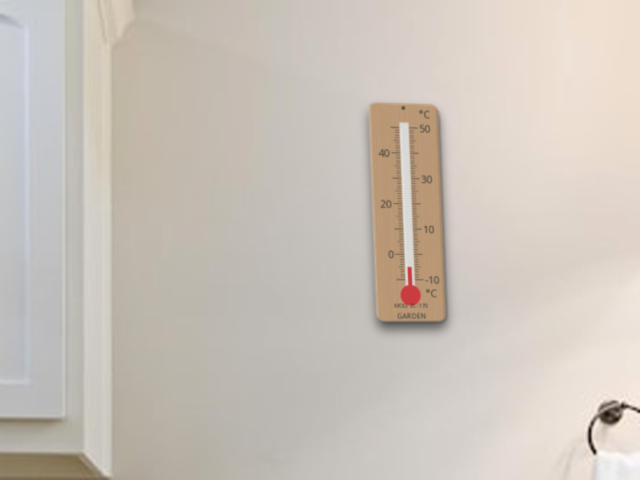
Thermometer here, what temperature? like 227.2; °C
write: -5; °C
